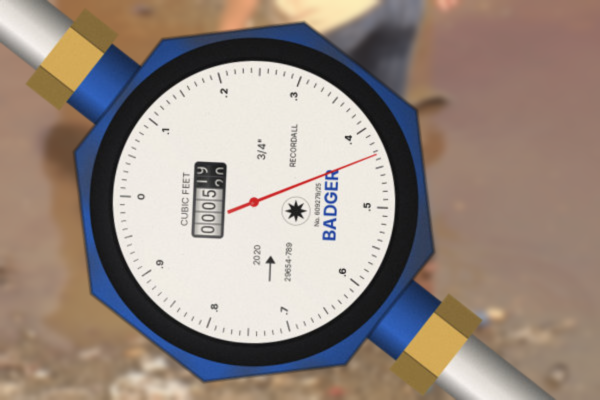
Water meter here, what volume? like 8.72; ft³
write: 519.43; ft³
